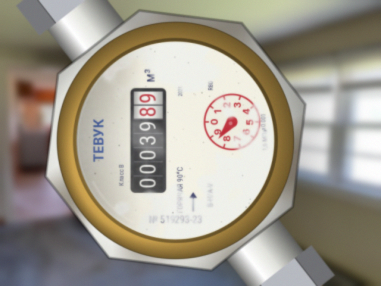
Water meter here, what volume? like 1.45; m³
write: 39.898; m³
